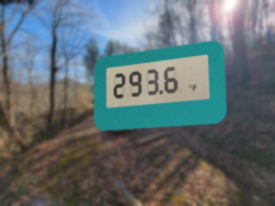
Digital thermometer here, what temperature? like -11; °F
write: 293.6; °F
